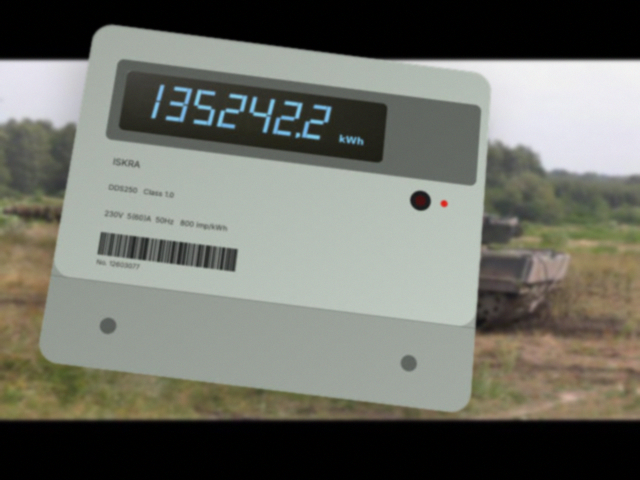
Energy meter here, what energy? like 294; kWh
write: 135242.2; kWh
